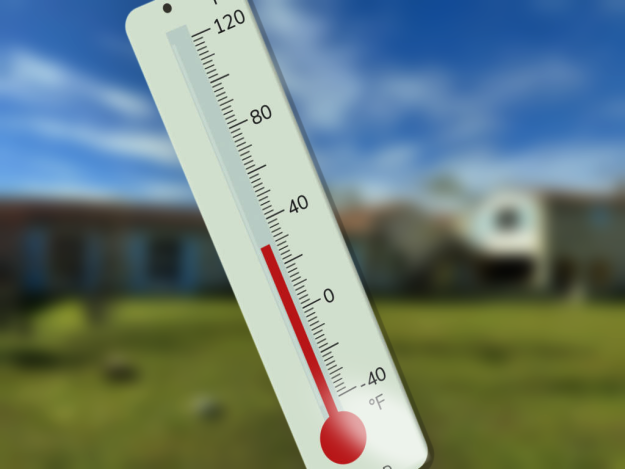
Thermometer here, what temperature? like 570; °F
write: 30; °F
